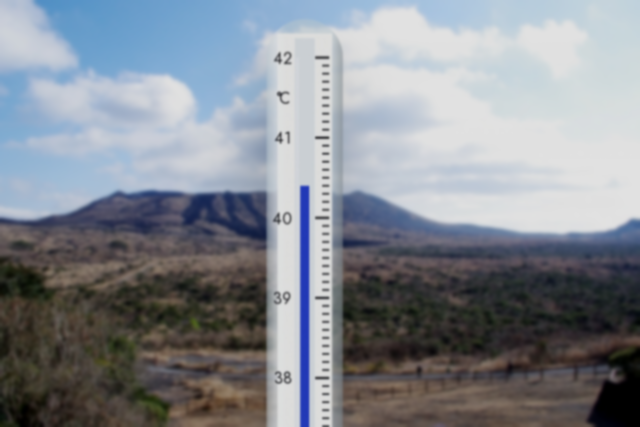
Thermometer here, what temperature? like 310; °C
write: 40.4; °C
